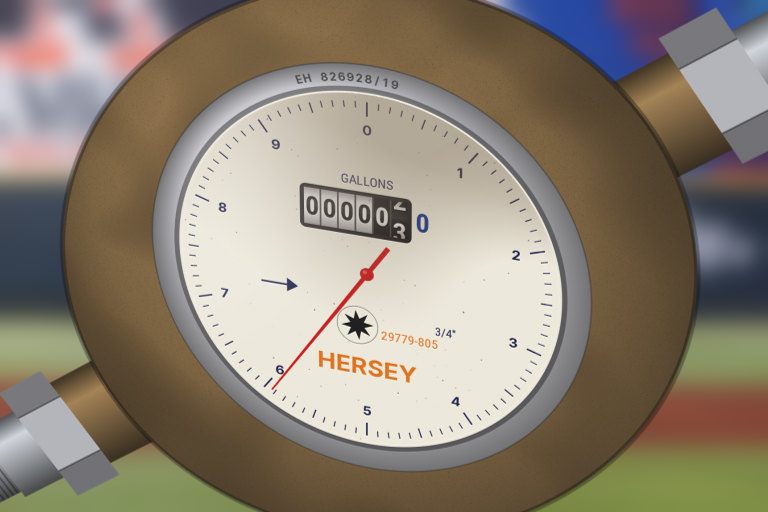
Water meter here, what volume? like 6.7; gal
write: 25.9; gal
